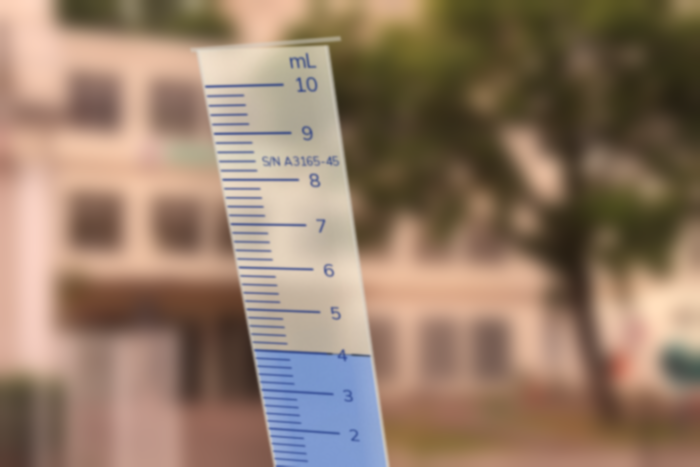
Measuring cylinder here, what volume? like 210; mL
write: 4; mL
